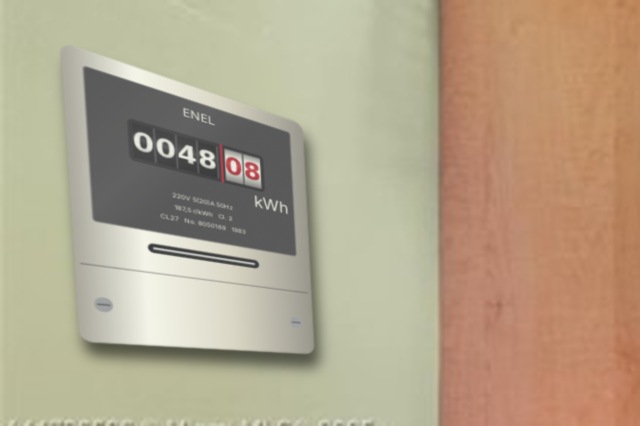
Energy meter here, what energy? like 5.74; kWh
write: 48.08; kWh
